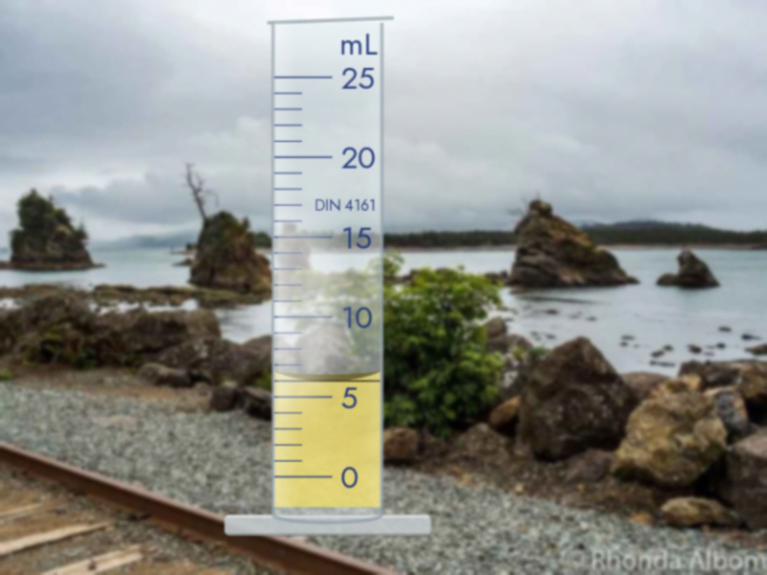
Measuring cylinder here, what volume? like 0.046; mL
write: 6; mL
